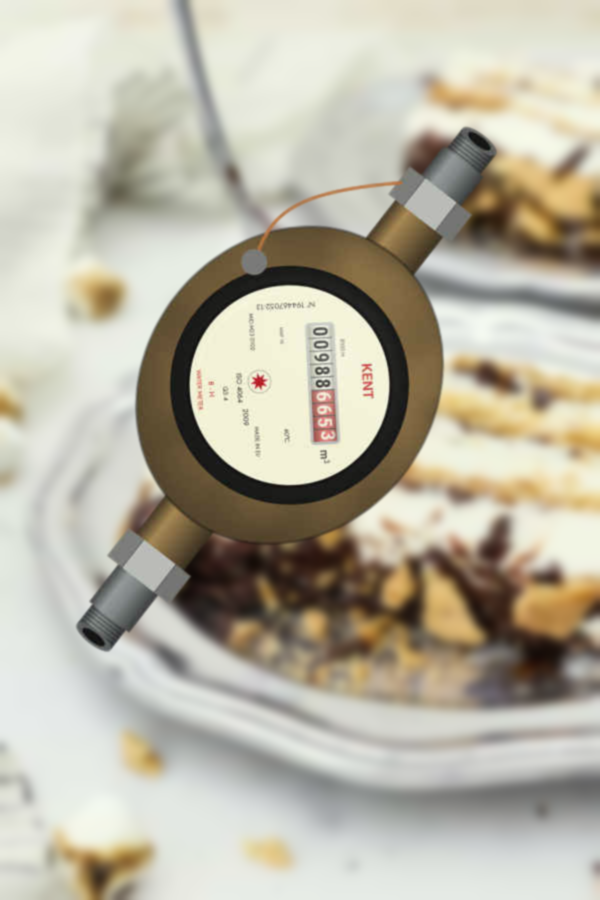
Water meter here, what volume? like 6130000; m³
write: 988.6653; m³
